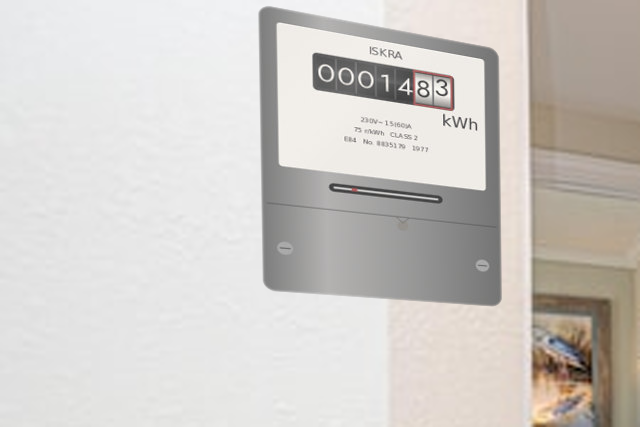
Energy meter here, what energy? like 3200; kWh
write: 14.83; kWh
